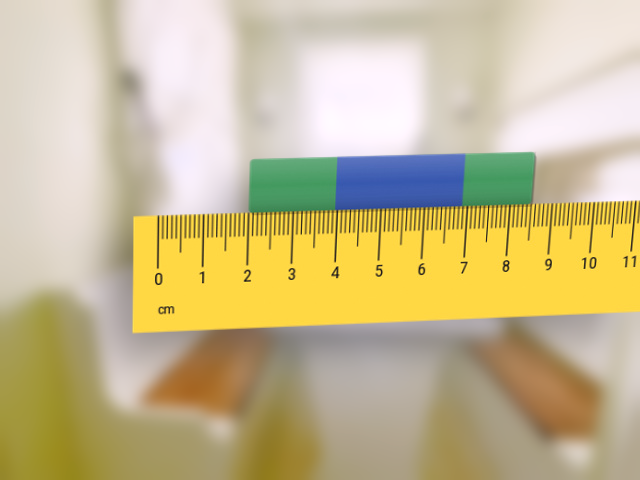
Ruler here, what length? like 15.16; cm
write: 6.5; cm
